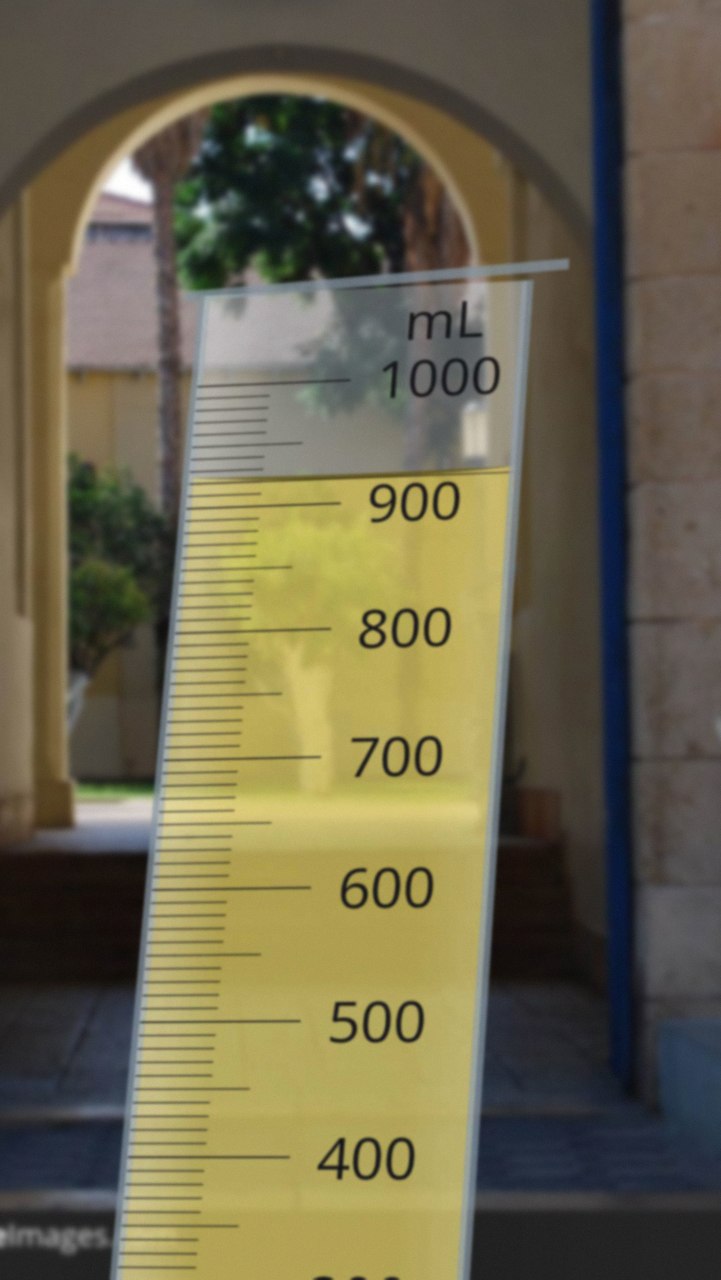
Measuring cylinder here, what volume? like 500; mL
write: 920; mL
